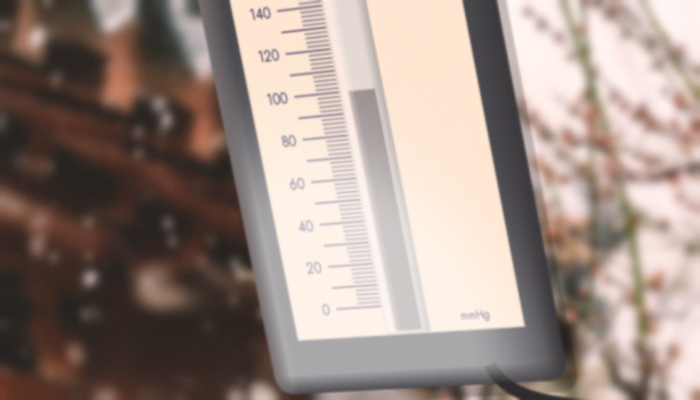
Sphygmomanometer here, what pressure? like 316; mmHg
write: 100; mmHg
